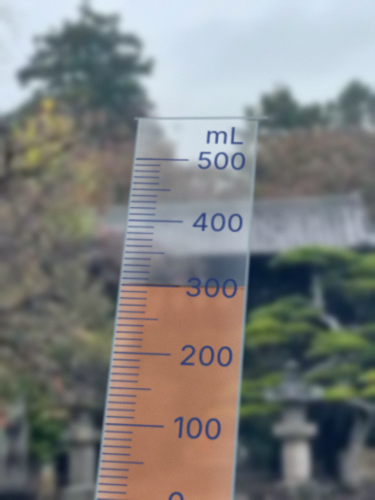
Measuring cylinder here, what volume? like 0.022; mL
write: 300; mL
